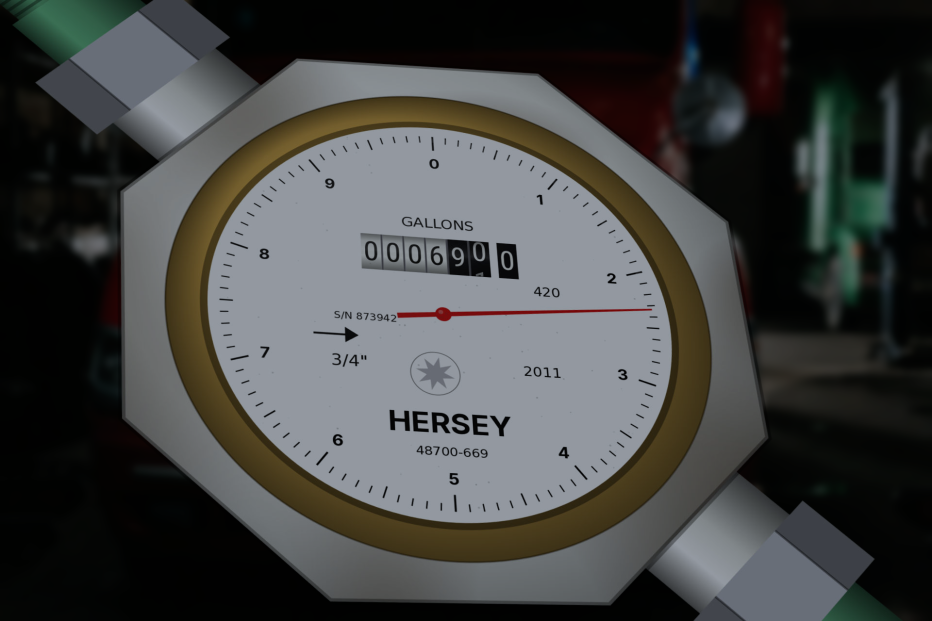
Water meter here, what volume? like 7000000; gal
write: 6902.3; gal
